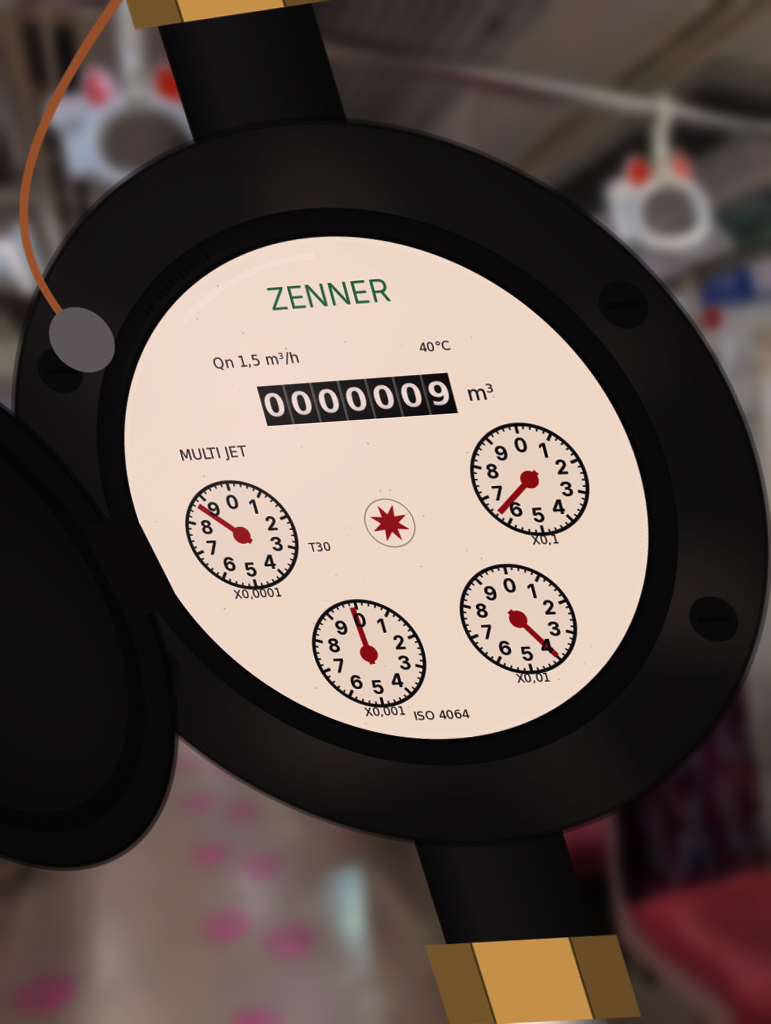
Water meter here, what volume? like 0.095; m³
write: 9.6398; m³
